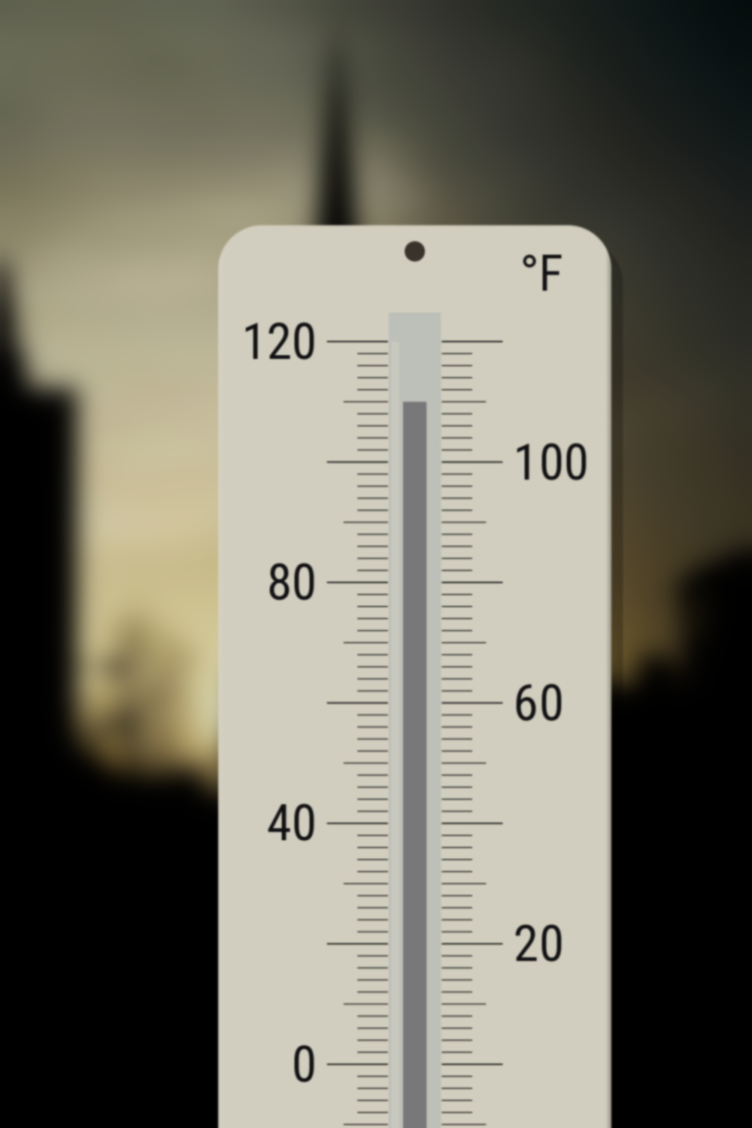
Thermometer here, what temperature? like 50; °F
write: 110; °F
